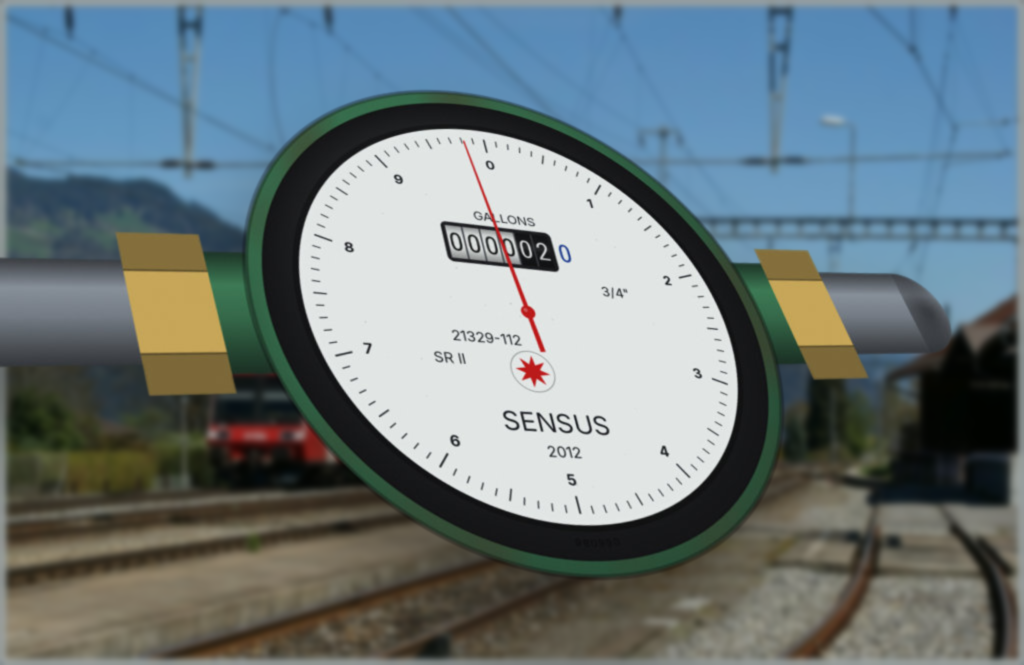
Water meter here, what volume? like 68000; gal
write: 19.8; gal
